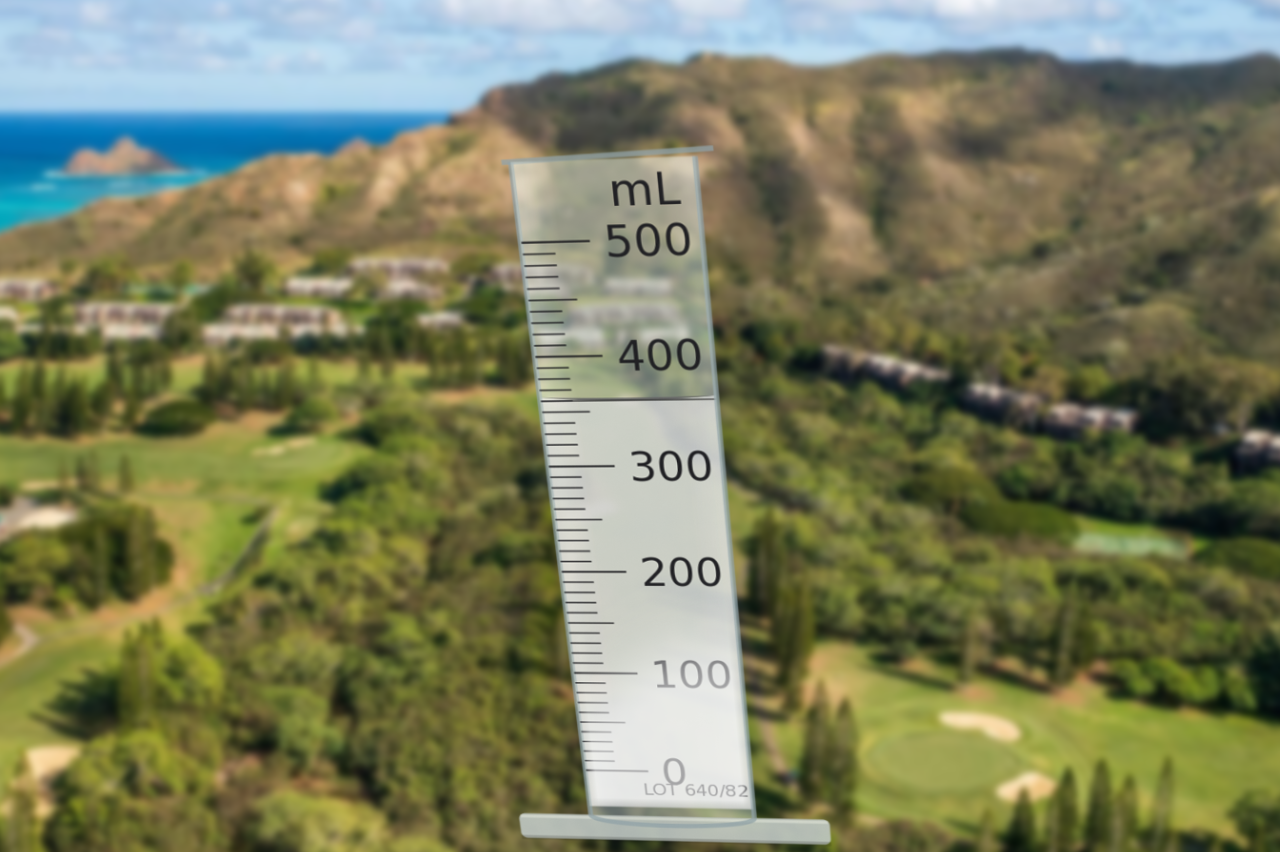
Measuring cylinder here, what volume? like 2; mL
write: 360; mL
